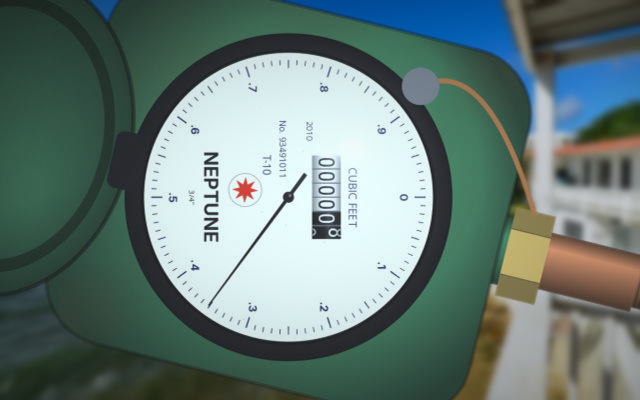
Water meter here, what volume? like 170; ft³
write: 8.35; ft³
